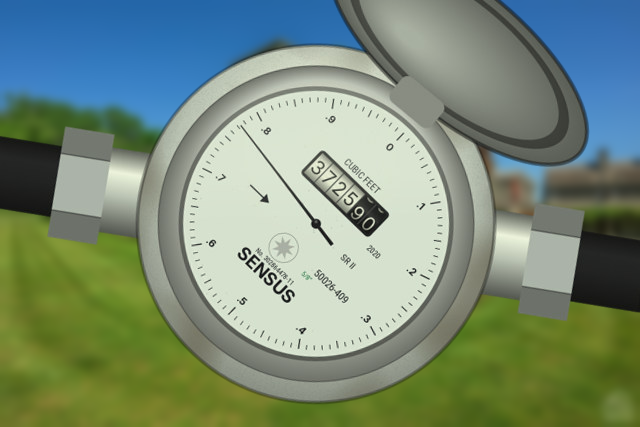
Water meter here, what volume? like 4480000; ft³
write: 372589.77; ft³
